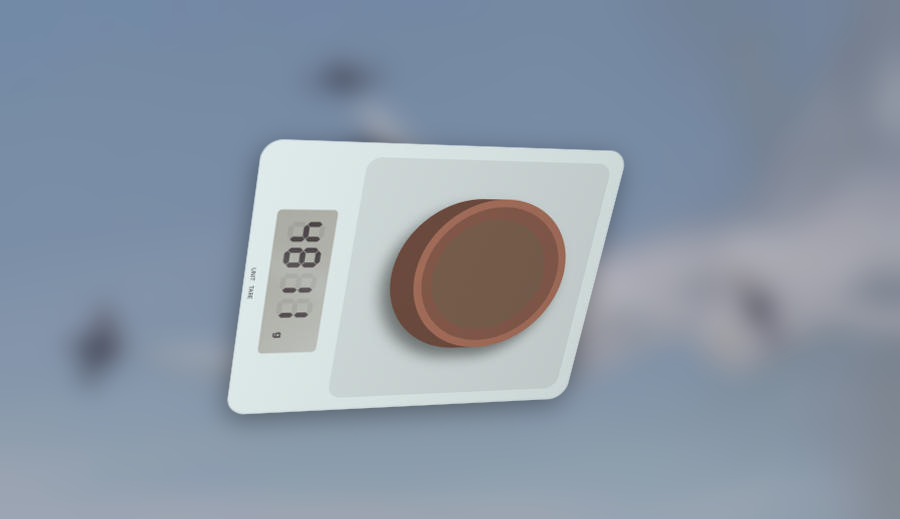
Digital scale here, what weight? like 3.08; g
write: 4811; g
